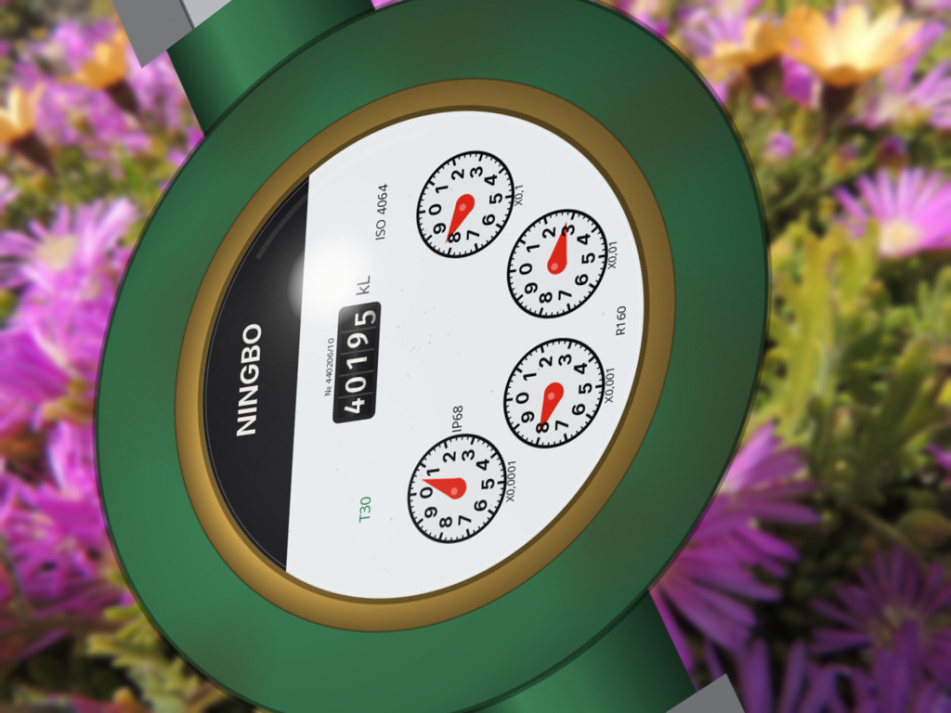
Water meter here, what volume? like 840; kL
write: 40194.8280; kL
